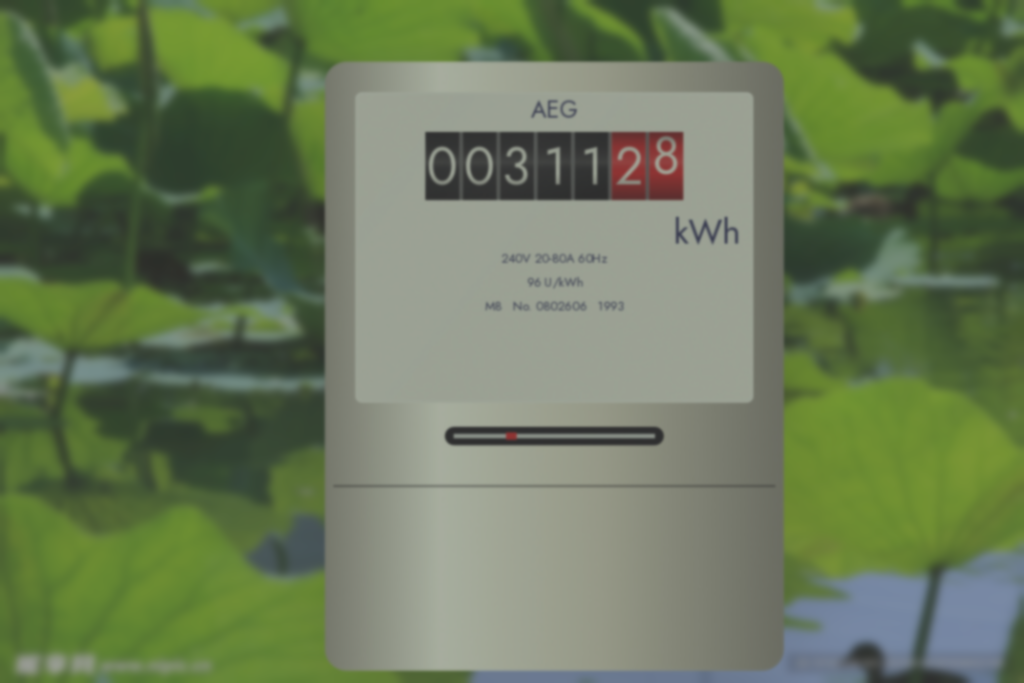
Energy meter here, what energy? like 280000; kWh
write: 311.28; kWh
